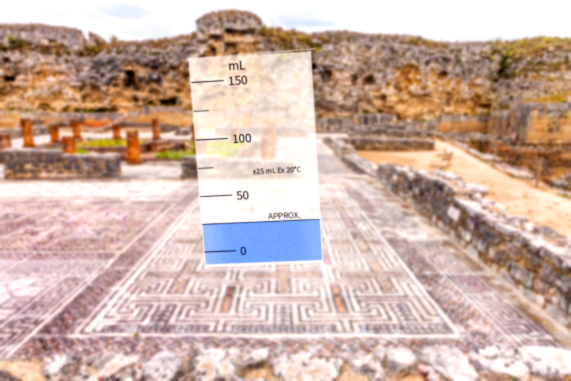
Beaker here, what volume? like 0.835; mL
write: 25; mL
